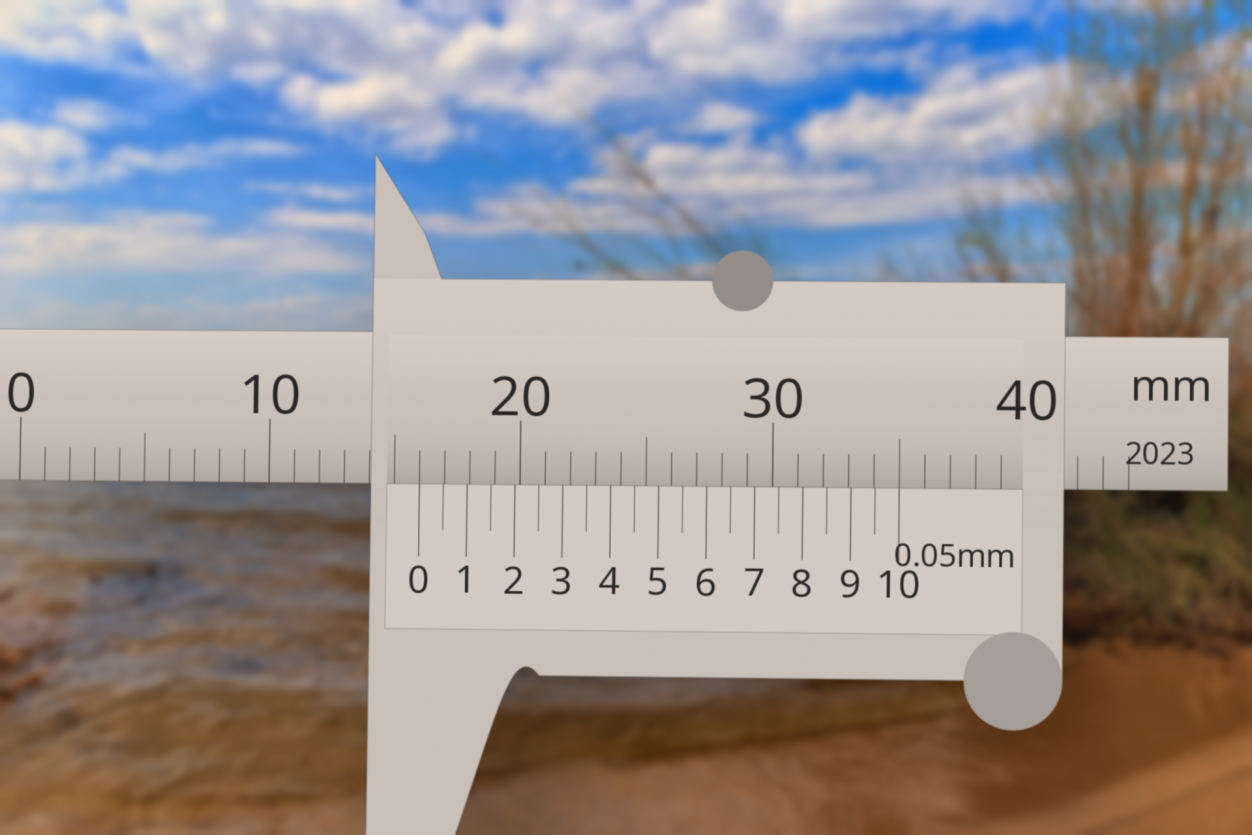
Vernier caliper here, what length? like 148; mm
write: 16.00; mm
